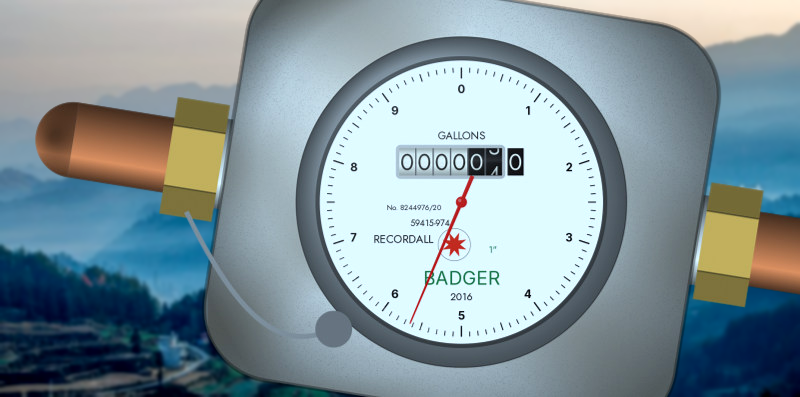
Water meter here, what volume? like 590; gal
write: 35.6; gal
